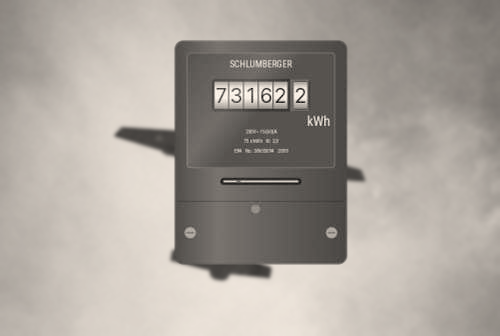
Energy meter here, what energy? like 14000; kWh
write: 73162.2; kWh
